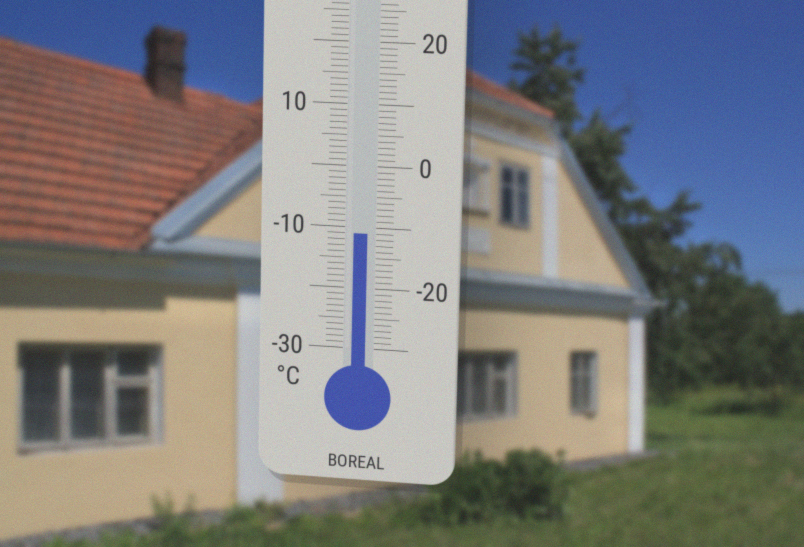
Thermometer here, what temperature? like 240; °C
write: -11; °C
